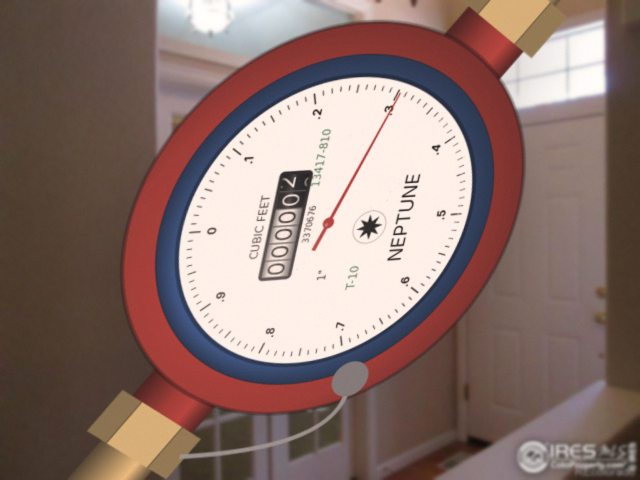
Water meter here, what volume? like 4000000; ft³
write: 2.30; ft³
